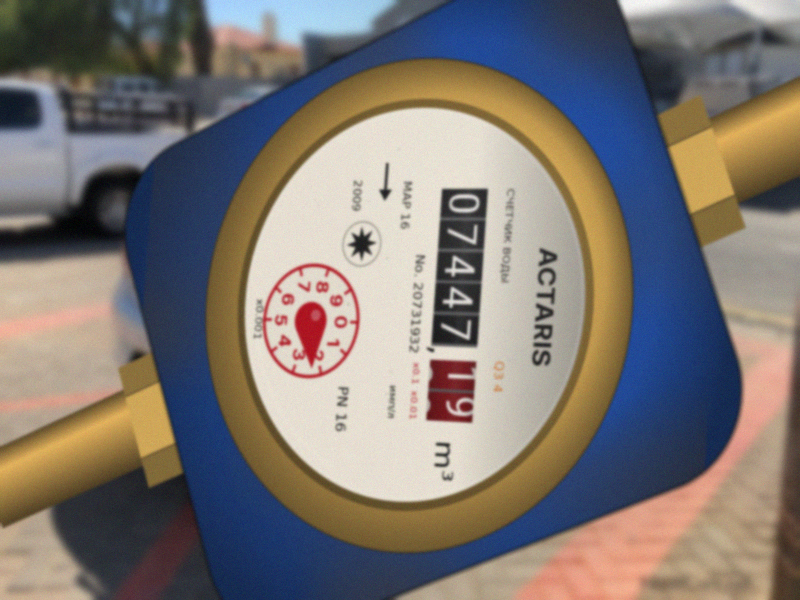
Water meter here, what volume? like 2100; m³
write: 7447.192; m³
